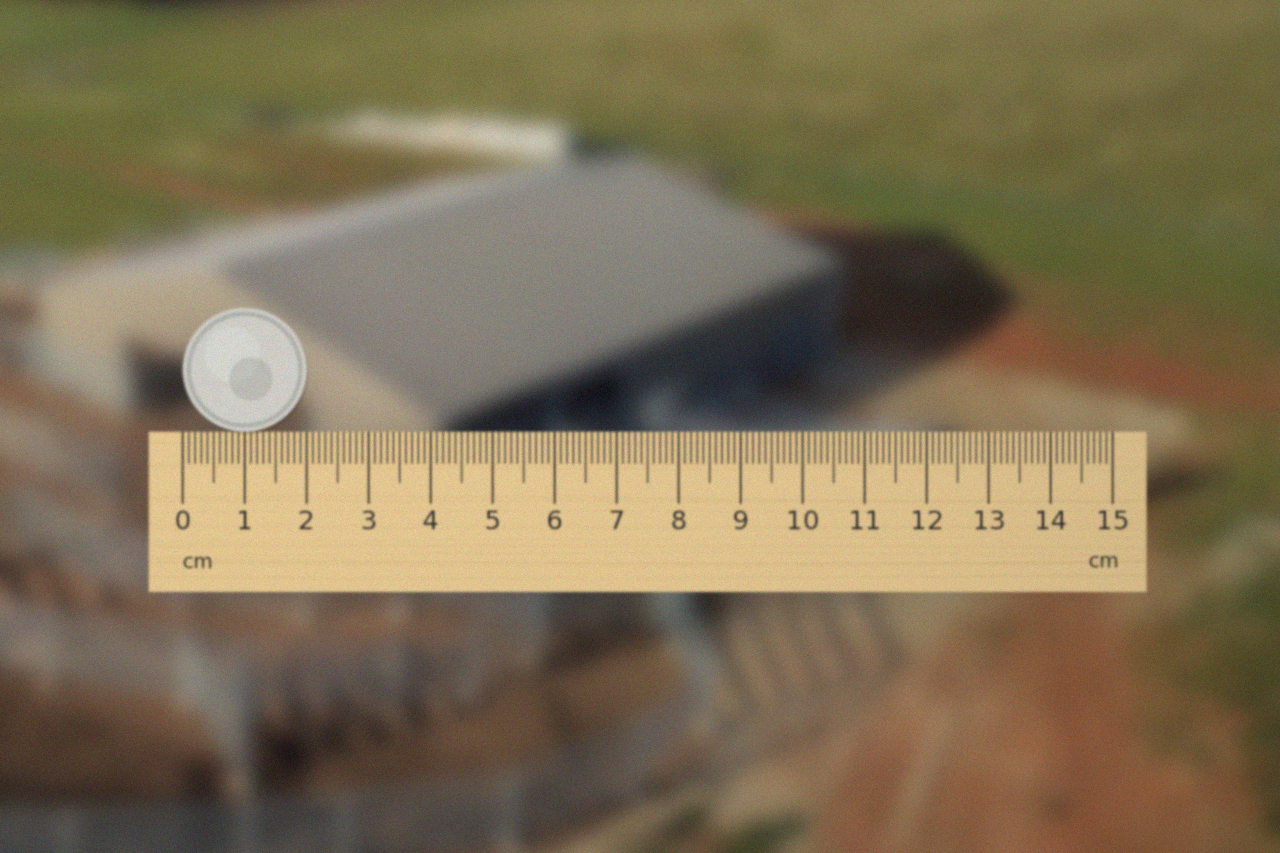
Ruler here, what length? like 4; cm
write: 2; cm
